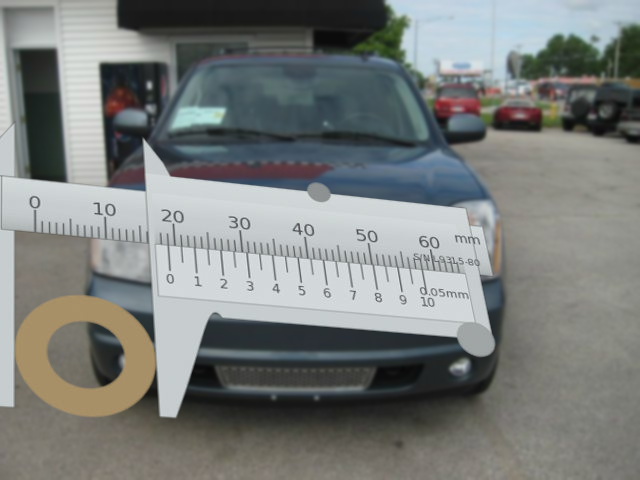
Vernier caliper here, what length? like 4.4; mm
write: 19.0; mm
